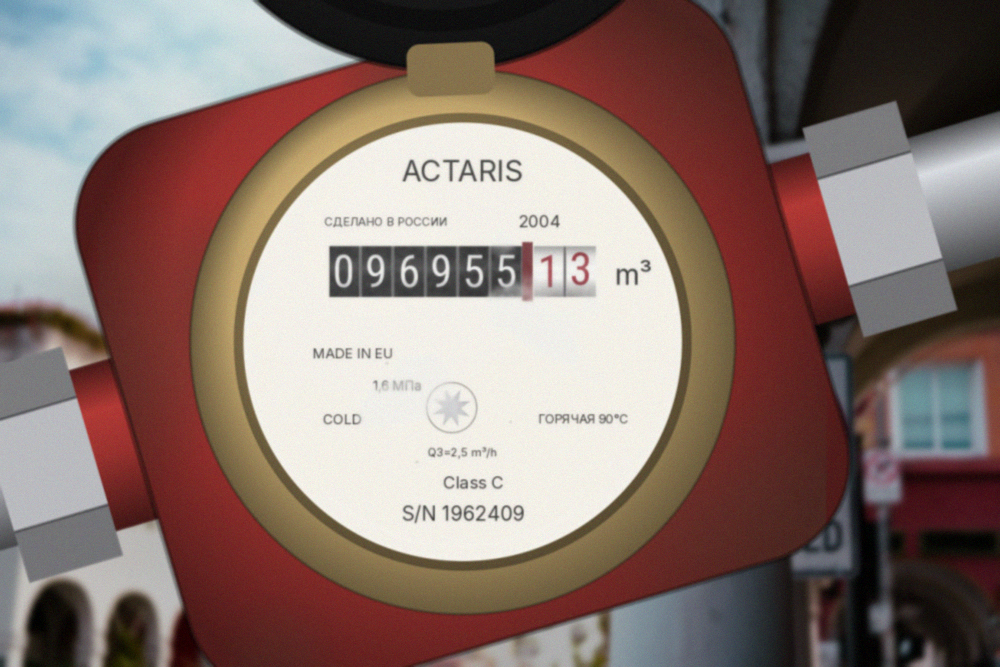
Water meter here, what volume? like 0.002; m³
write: 96955.13; m³
